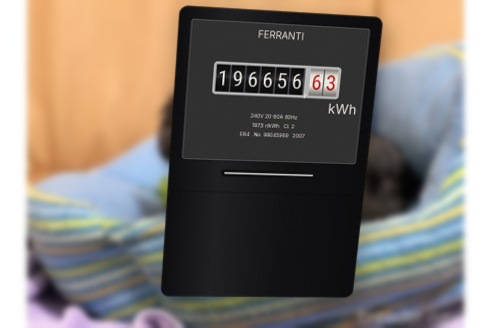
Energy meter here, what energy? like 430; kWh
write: 196656.63; kWh
